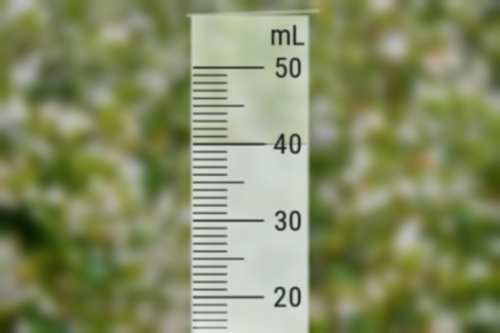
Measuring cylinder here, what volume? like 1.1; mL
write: 40; mL
